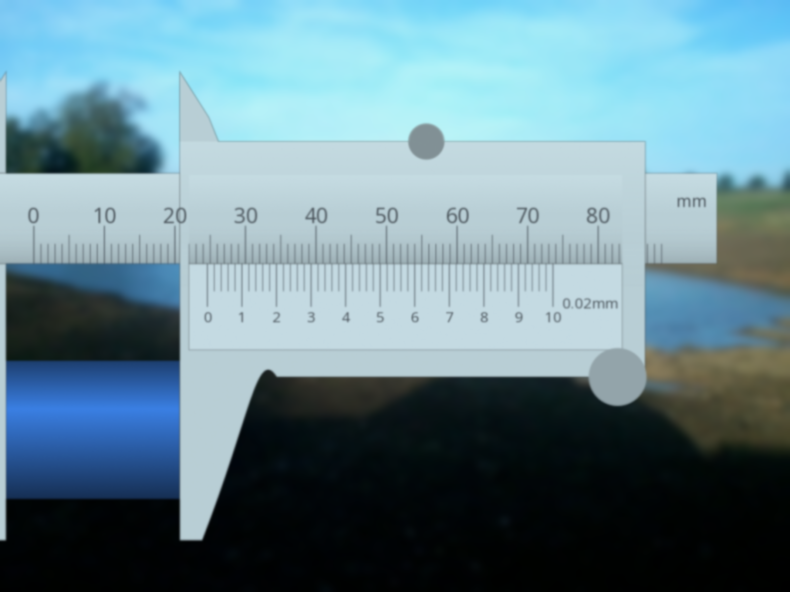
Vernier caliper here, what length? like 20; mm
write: 24.6; mm
